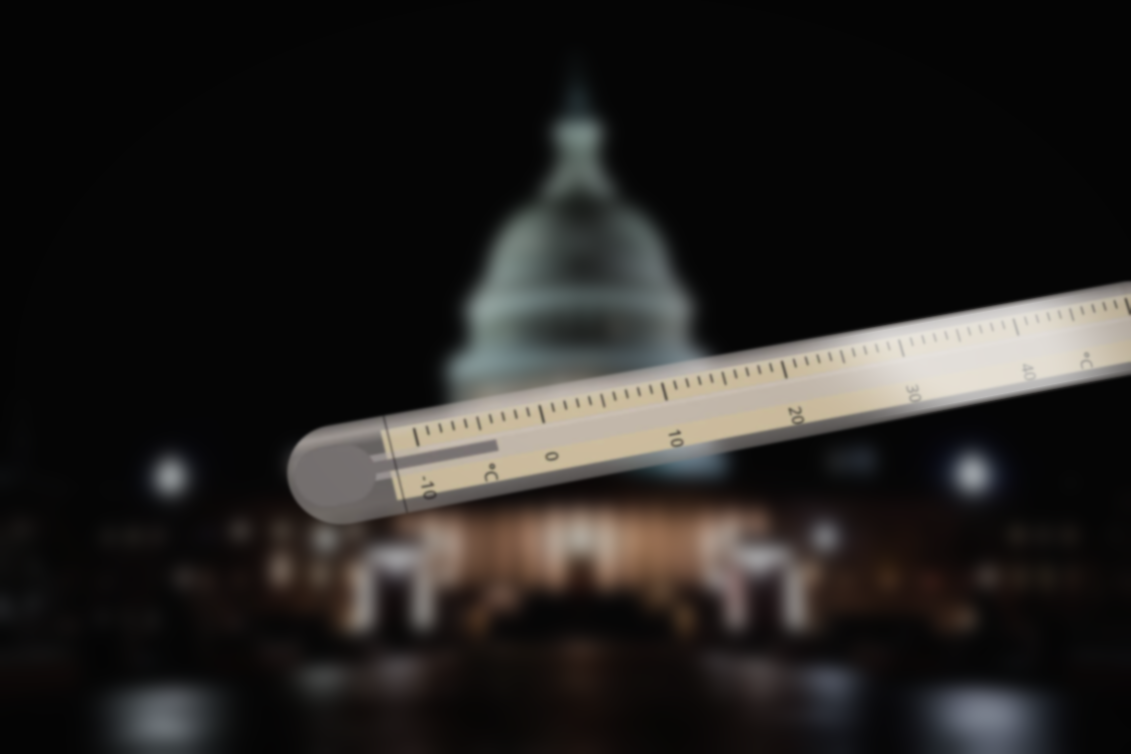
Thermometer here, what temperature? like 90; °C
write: -4; °C
